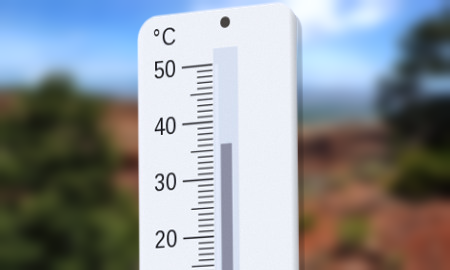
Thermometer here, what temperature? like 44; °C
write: 36; °C
